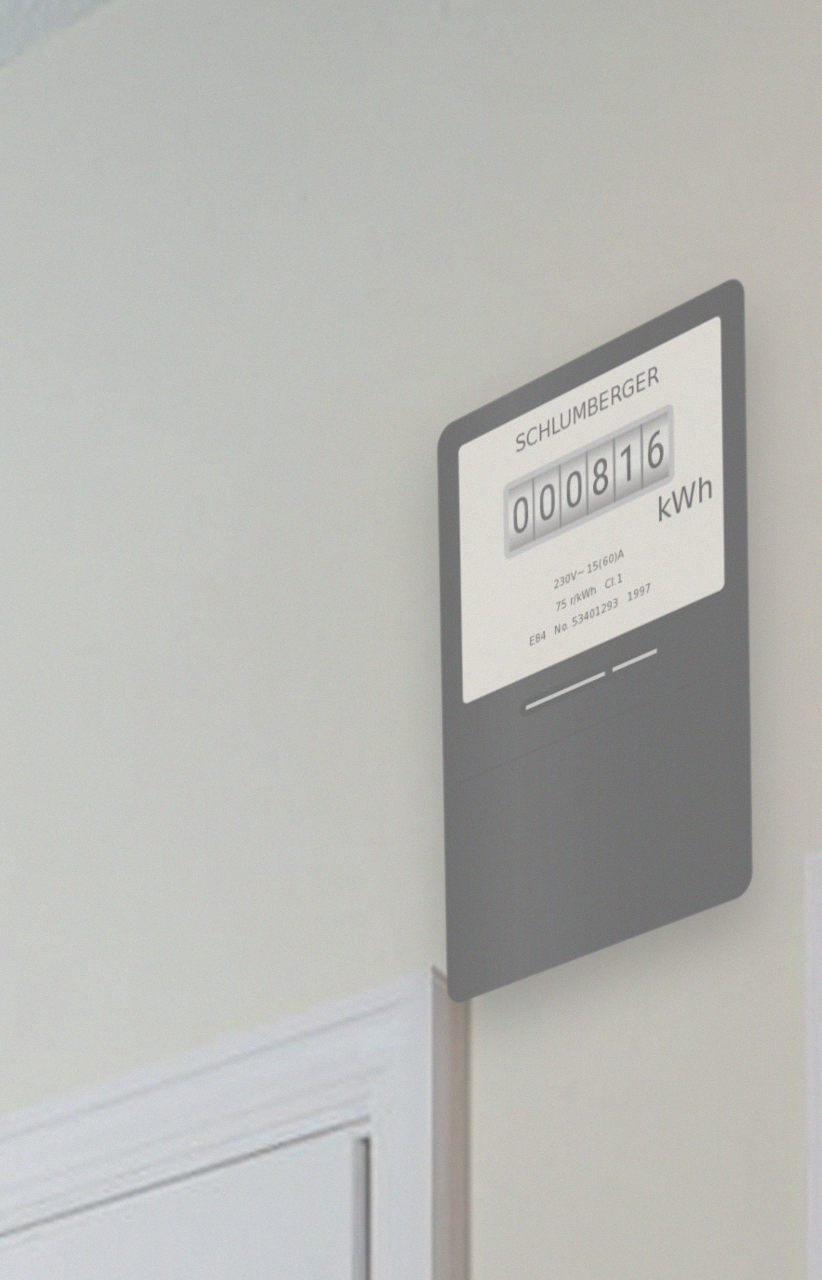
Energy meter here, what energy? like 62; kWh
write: 816; kWh
